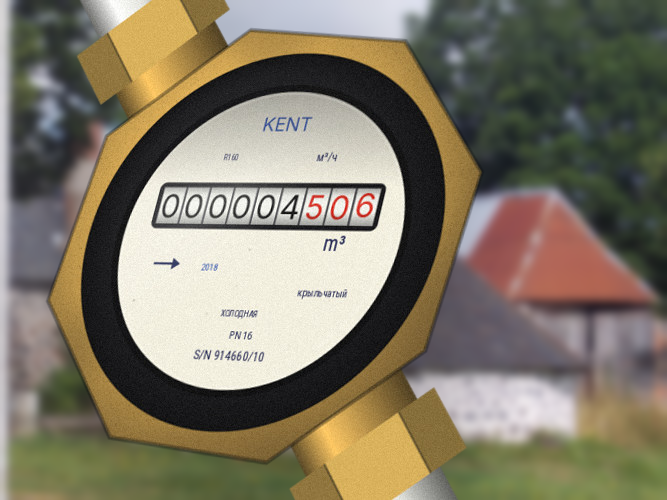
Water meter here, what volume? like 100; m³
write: 4.506; m³
